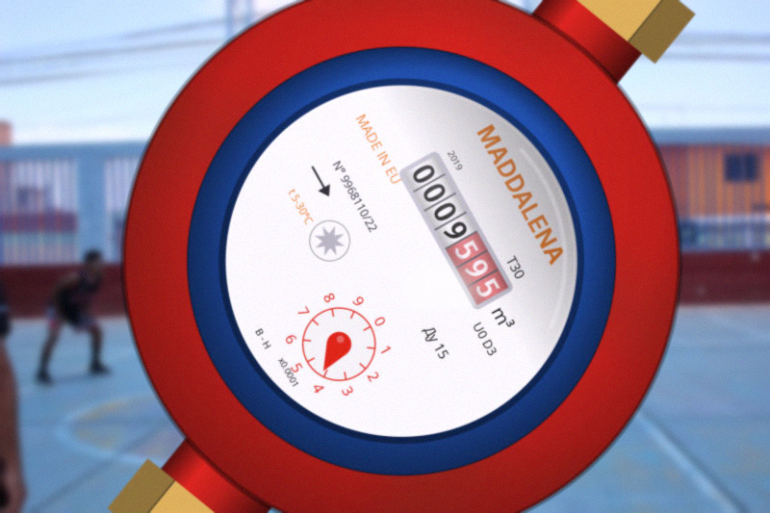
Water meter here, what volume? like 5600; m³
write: 9.5954; m³
